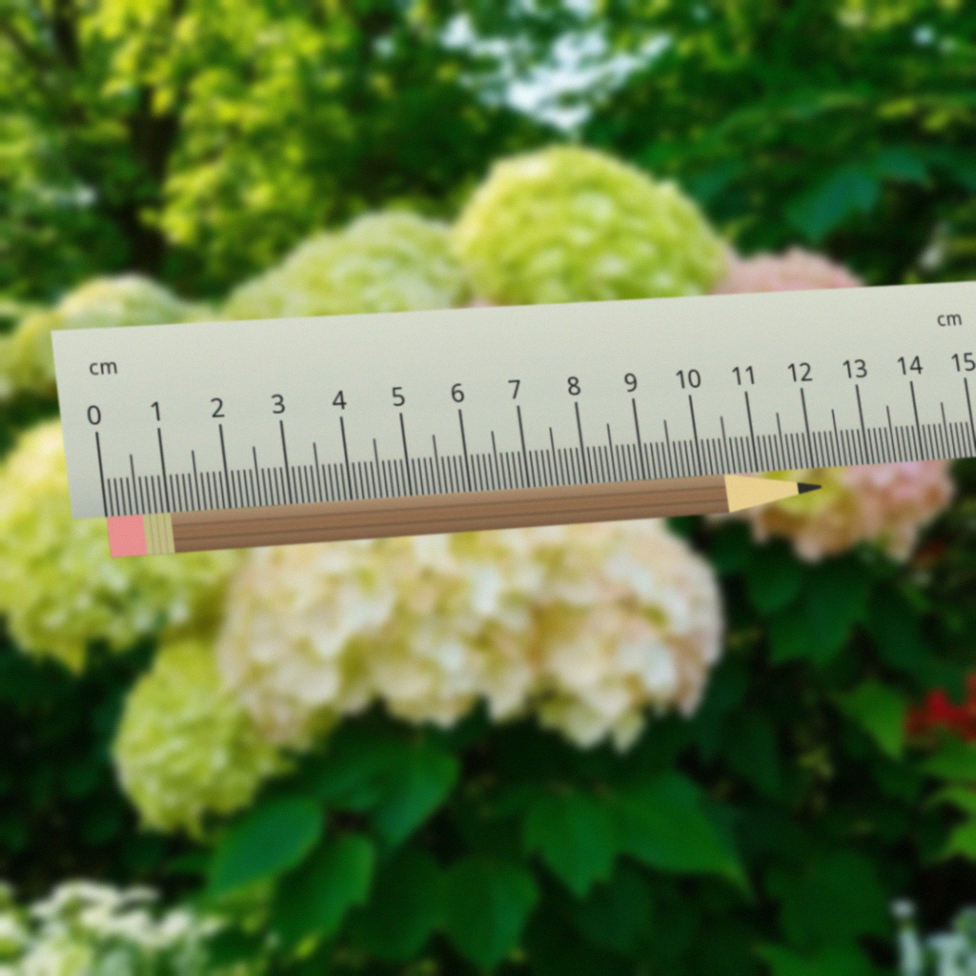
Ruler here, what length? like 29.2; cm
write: 12.1; cm
